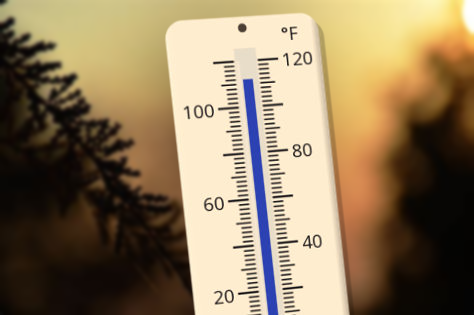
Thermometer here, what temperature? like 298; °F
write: 112; °F
